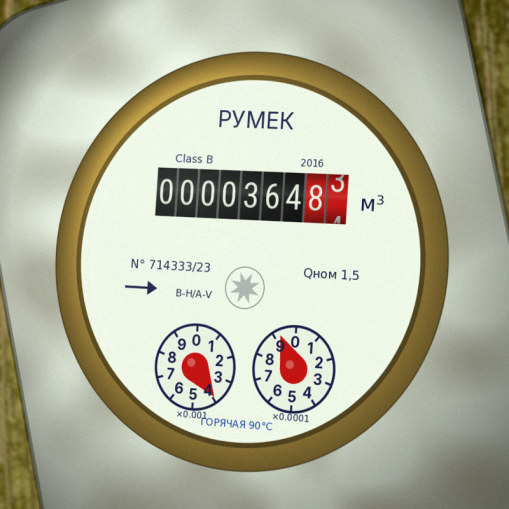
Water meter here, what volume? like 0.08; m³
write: 364.8339; m³
